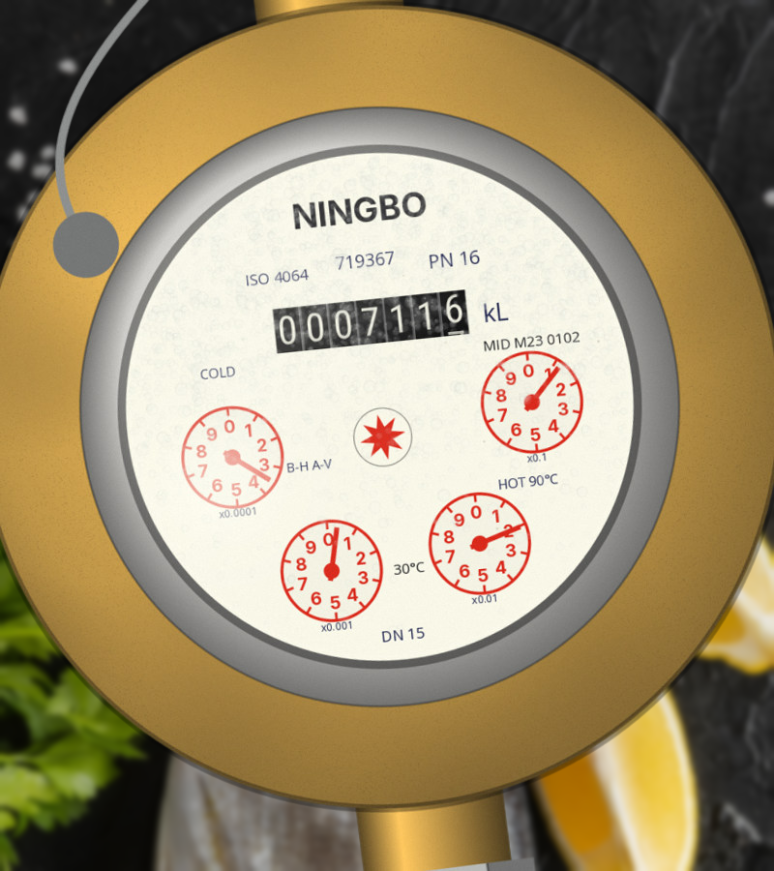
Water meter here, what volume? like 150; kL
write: 7116.1203; kL
